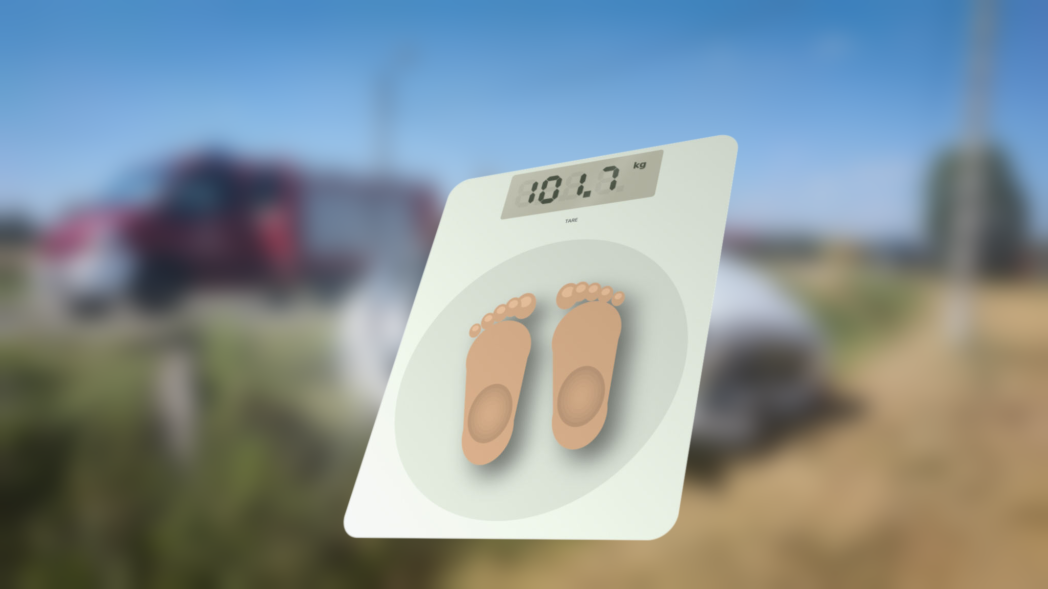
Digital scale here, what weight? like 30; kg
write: 101.7; kg
